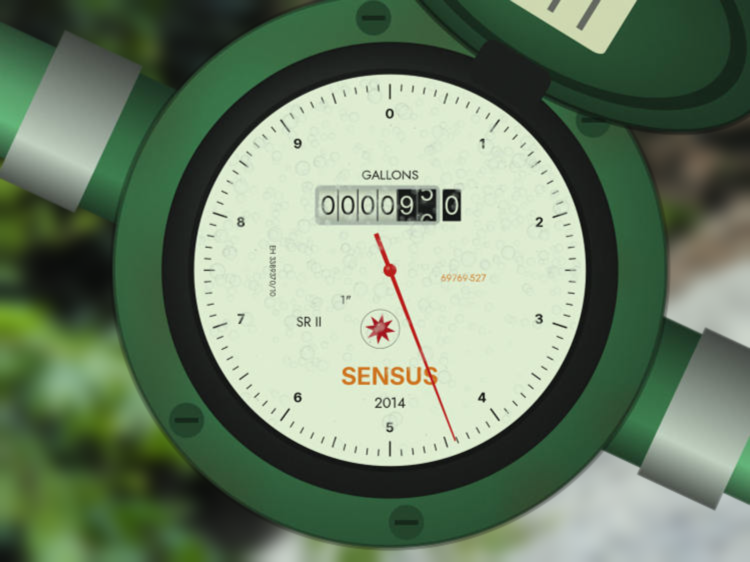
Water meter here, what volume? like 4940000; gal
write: 954.4; gal
